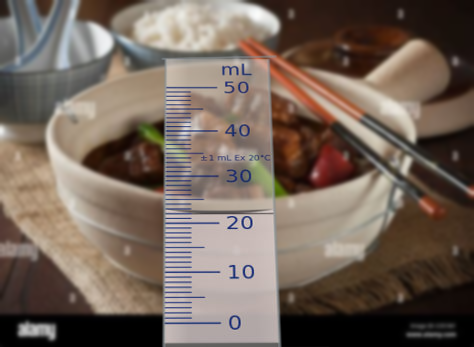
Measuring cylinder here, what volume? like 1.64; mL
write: 22; mL
